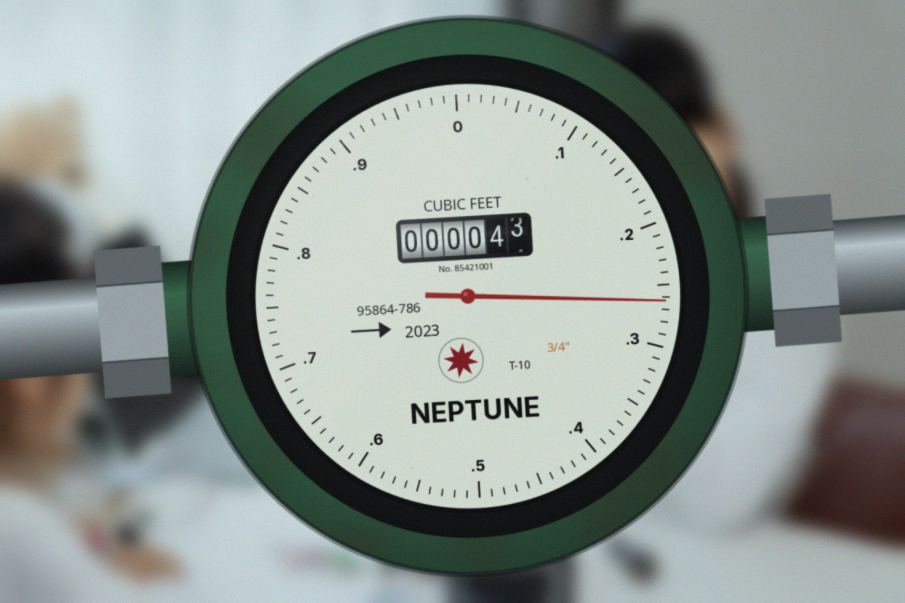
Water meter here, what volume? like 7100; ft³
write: 43.26; ft³
